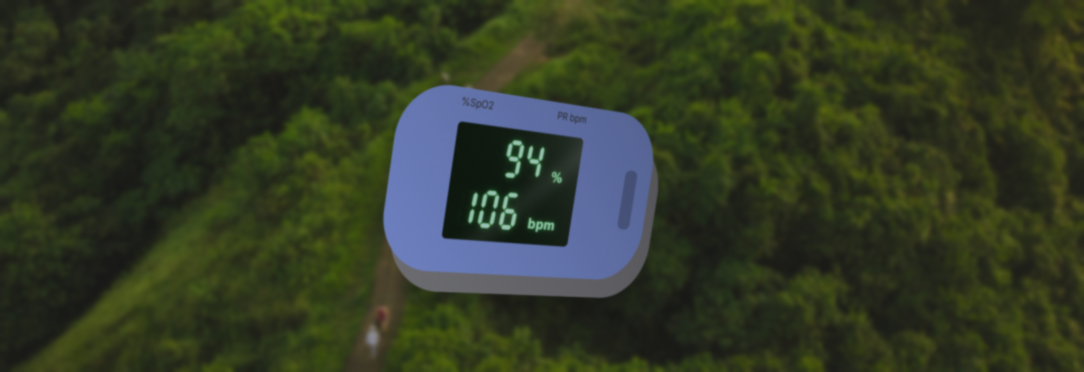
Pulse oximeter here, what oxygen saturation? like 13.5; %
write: 94; %
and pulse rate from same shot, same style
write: 106; bpm
